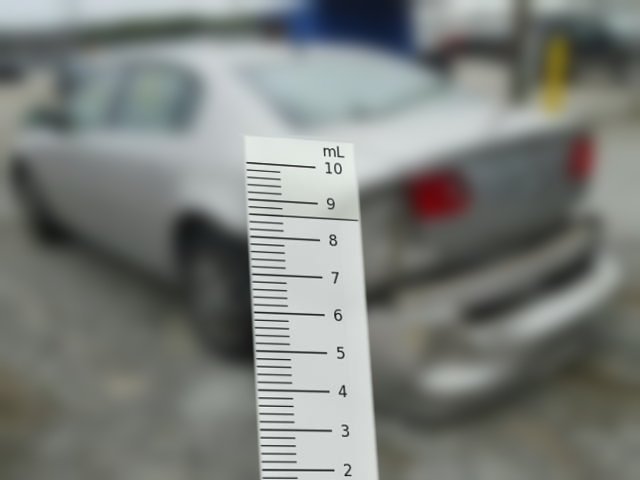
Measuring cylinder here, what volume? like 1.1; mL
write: 8.6; mL
